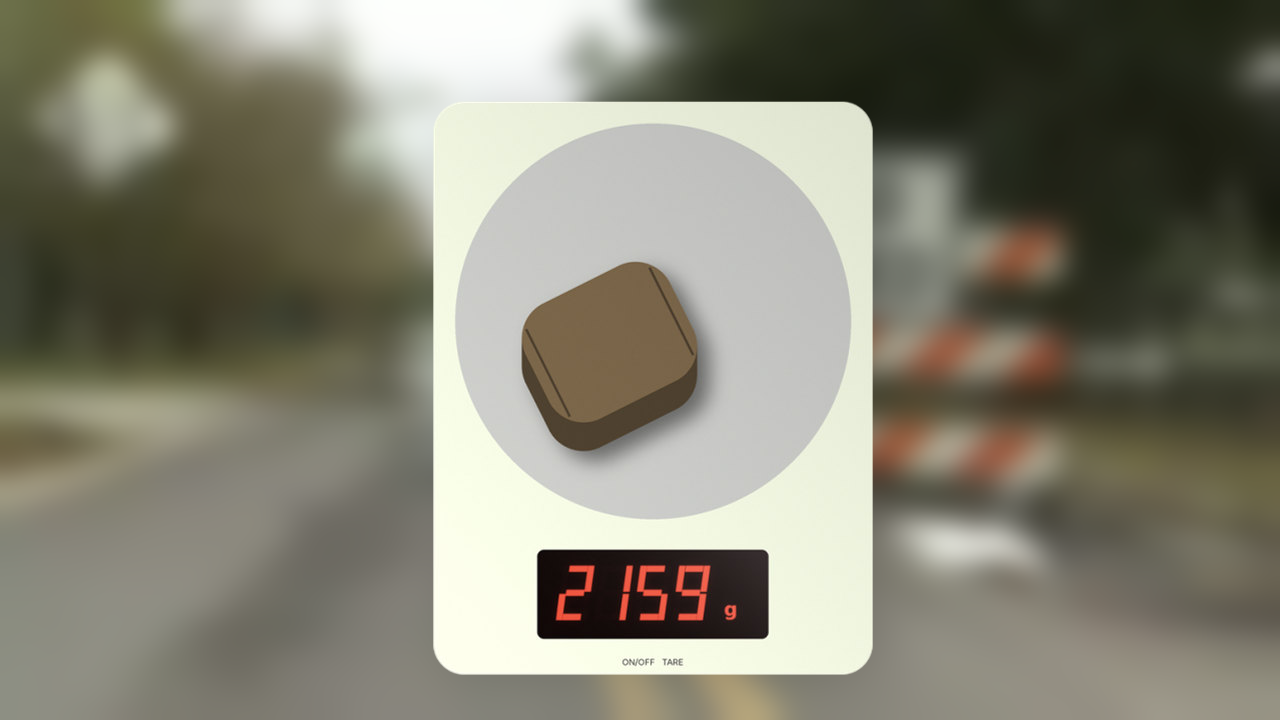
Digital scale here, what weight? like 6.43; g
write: 2159; g
